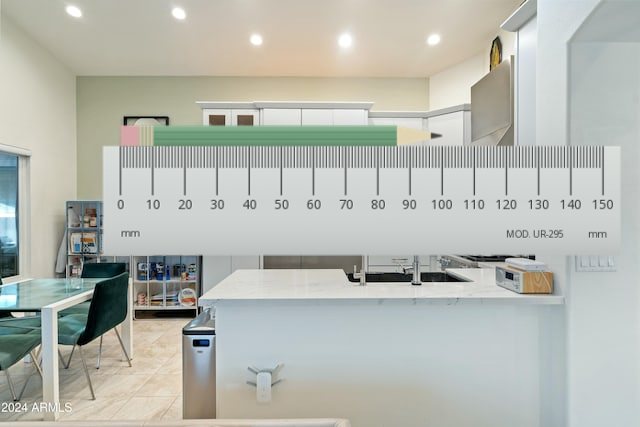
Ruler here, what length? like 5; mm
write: 100; mm
